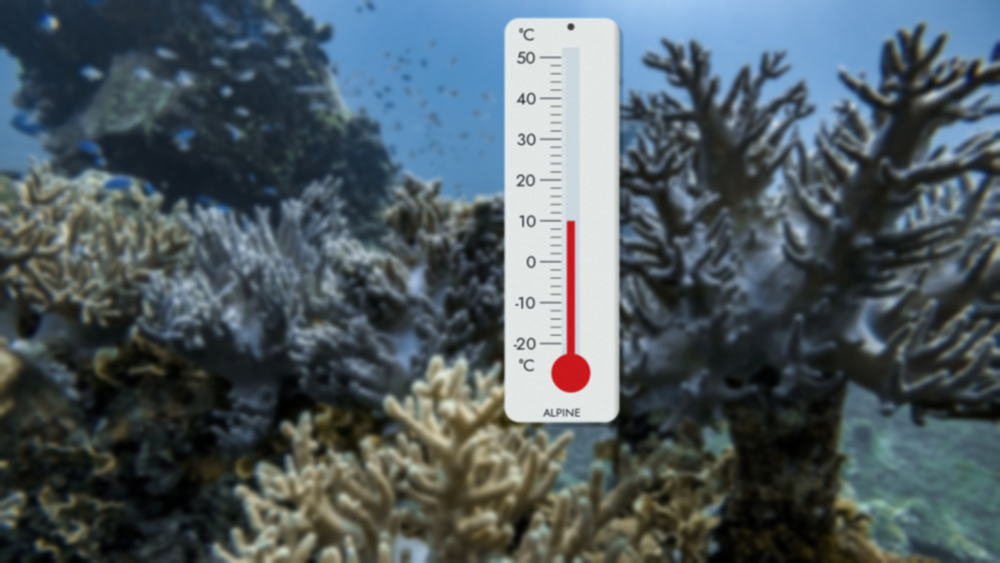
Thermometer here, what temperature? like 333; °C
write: 10; °C
